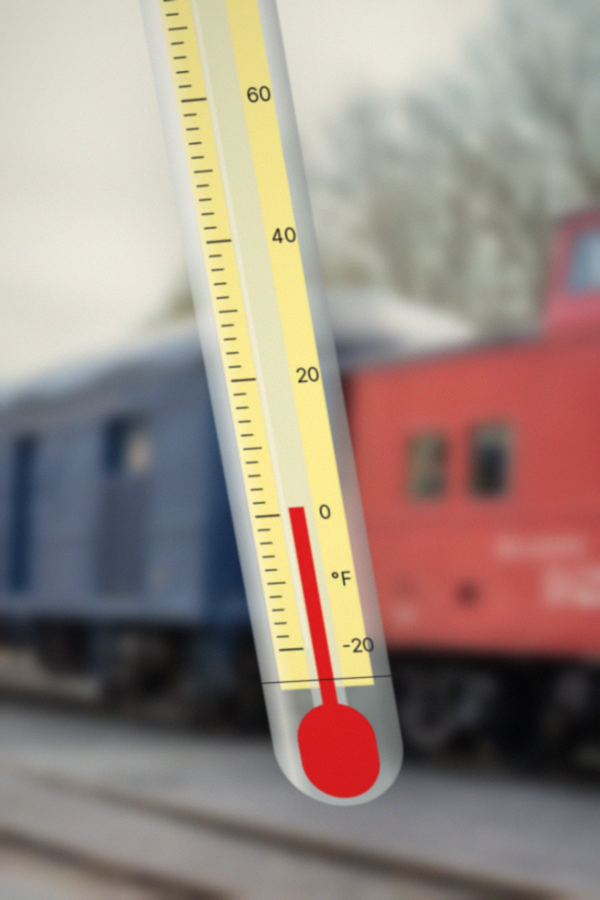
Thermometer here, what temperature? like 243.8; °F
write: 1; °F
